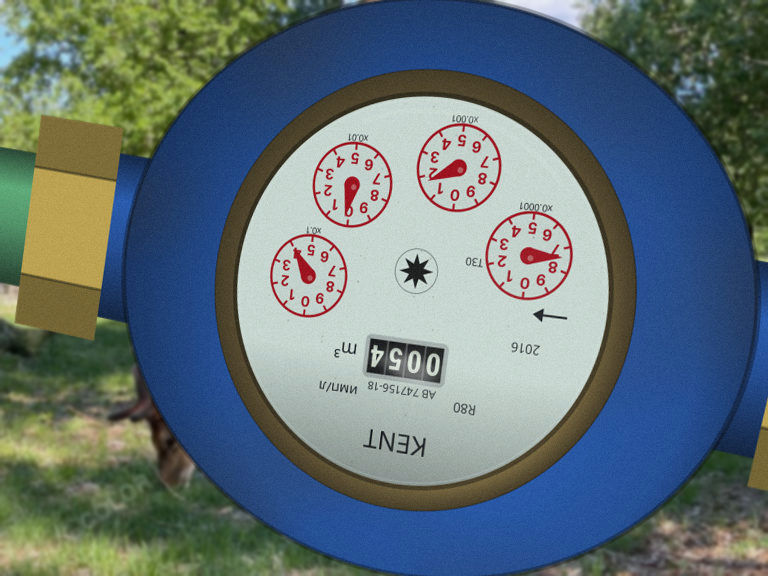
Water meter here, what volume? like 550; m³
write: 54.4017; m³
